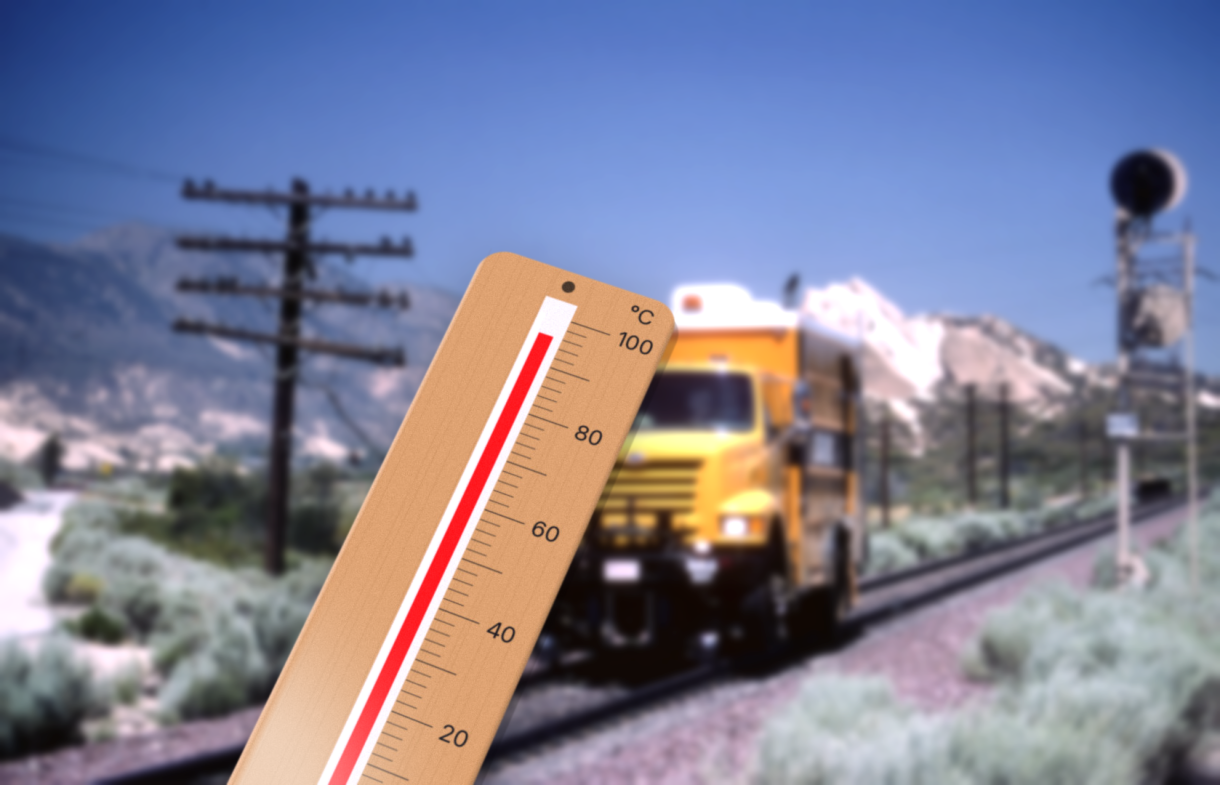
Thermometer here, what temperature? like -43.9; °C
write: 96; °C
